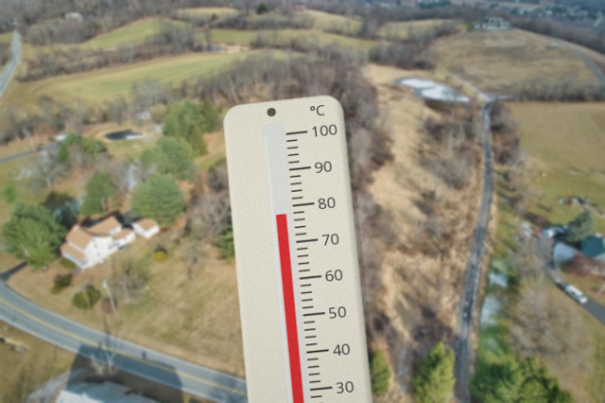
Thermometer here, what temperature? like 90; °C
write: 78; °C
